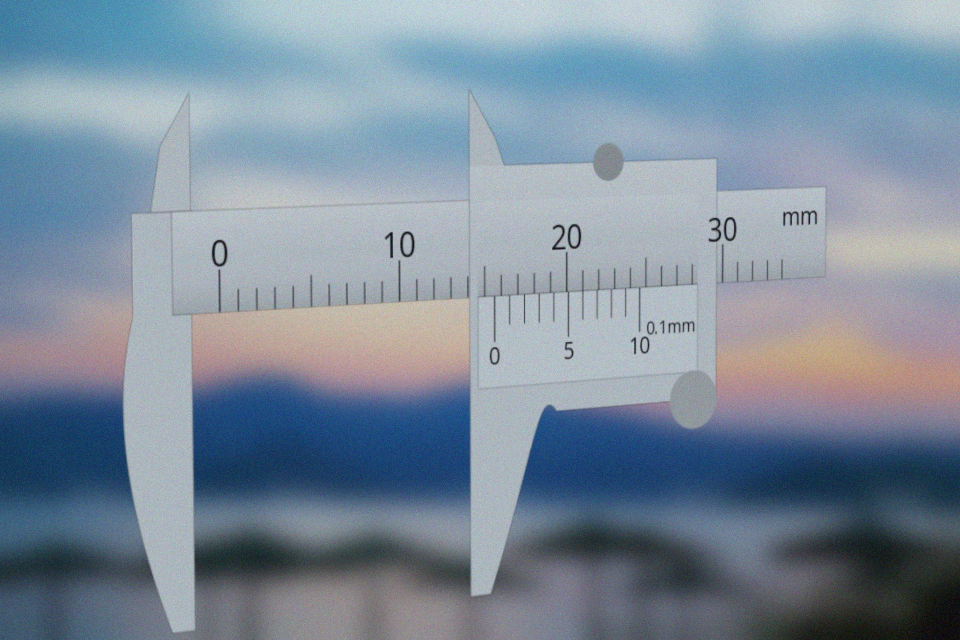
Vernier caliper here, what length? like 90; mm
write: 15.6; mm
